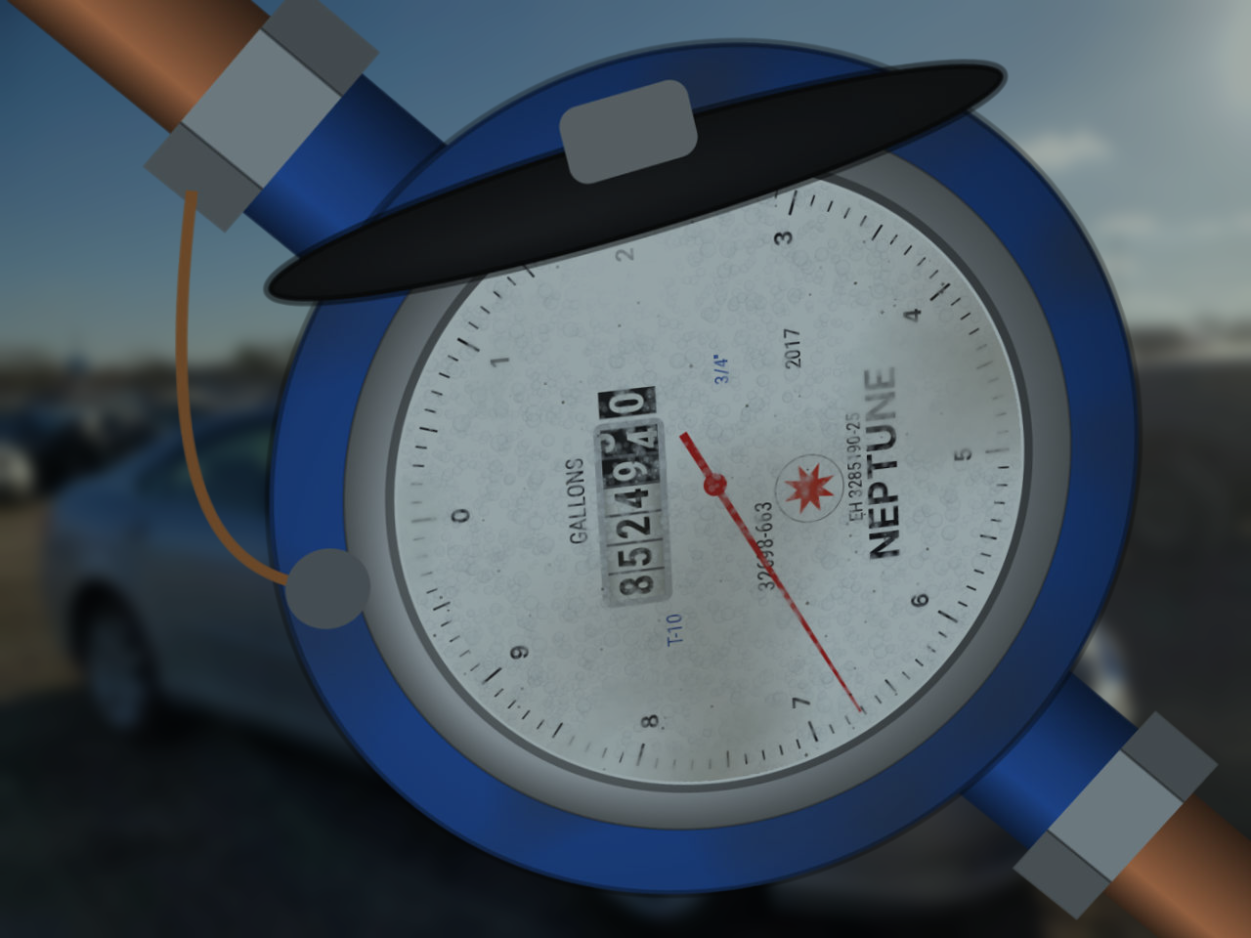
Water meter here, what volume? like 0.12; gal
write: 8524936.7; gal
